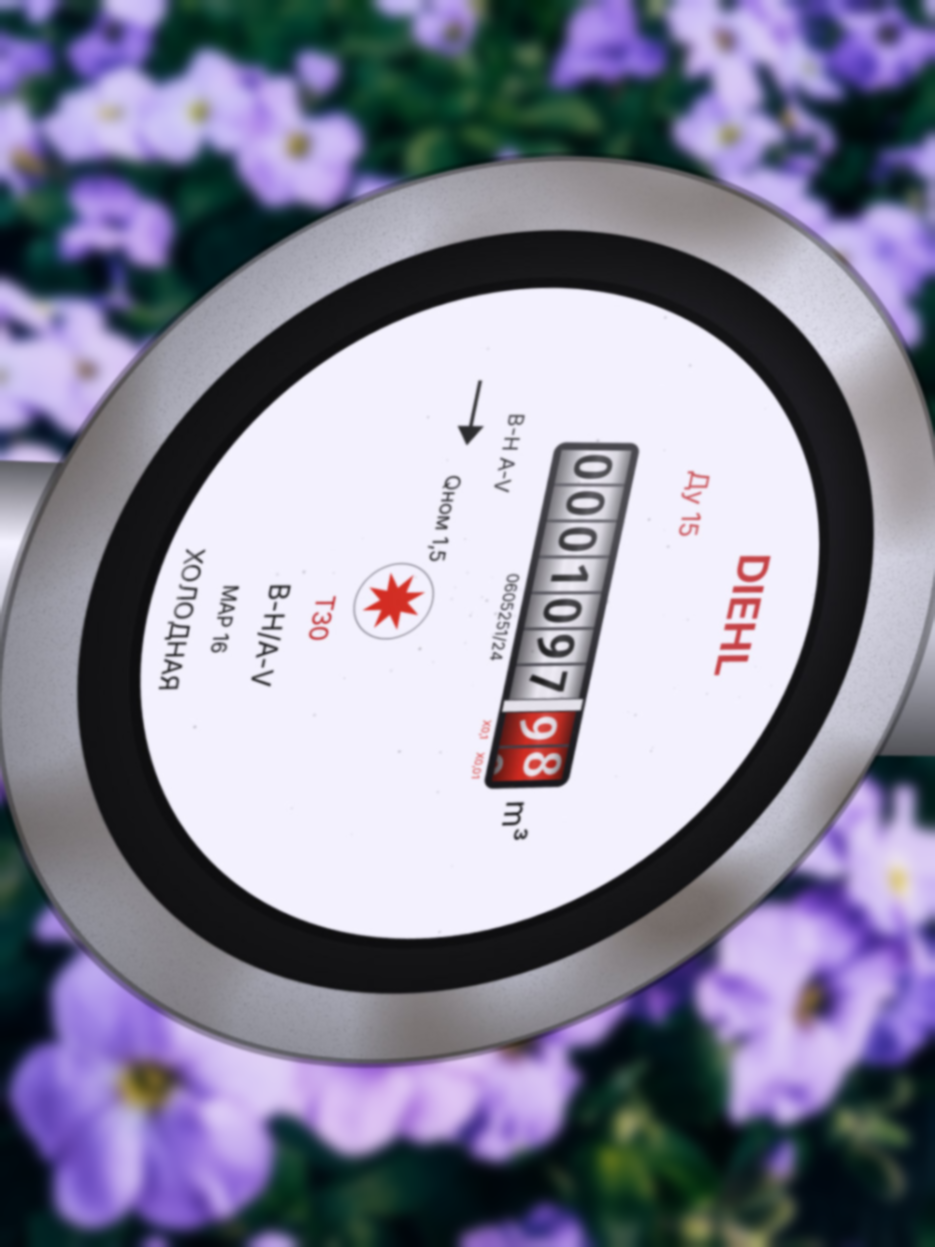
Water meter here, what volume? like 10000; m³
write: 1097.98; m³
